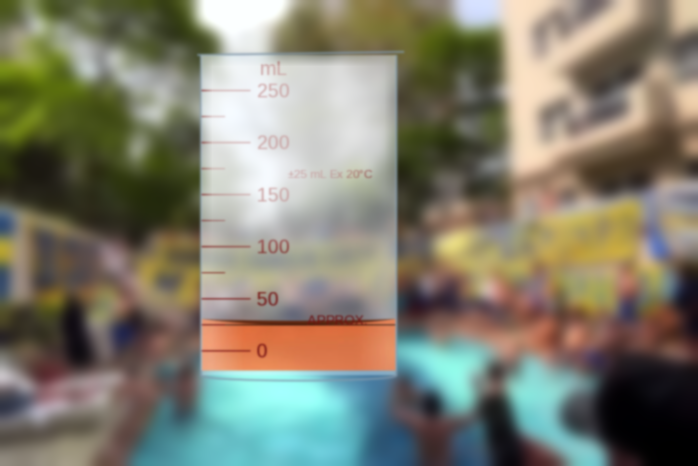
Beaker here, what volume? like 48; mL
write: 25; mL
